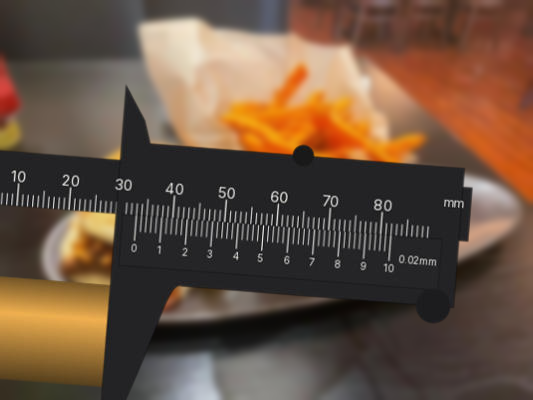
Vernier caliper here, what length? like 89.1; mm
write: 33.0; mm
